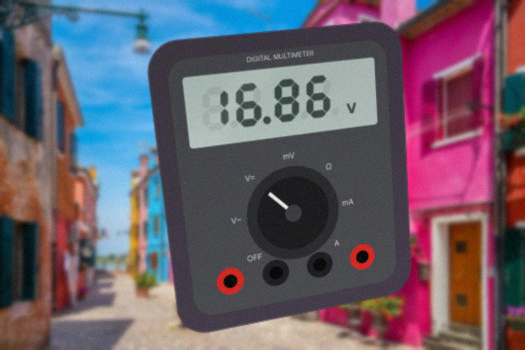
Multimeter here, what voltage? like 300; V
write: 16.86; V
